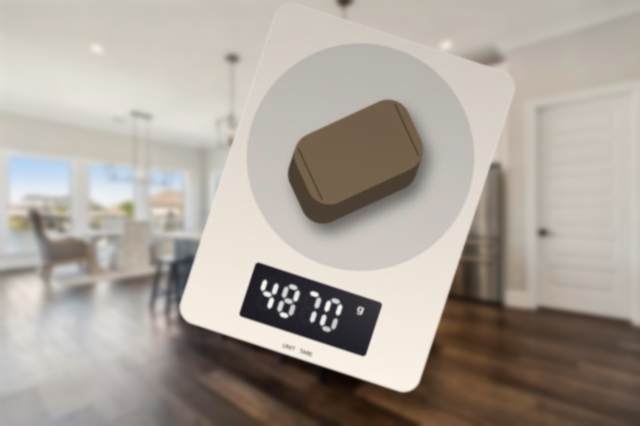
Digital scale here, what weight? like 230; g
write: 4870; g
